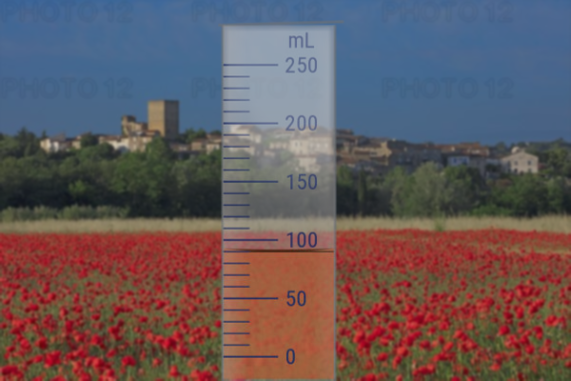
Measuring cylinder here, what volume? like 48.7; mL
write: 90; mL
